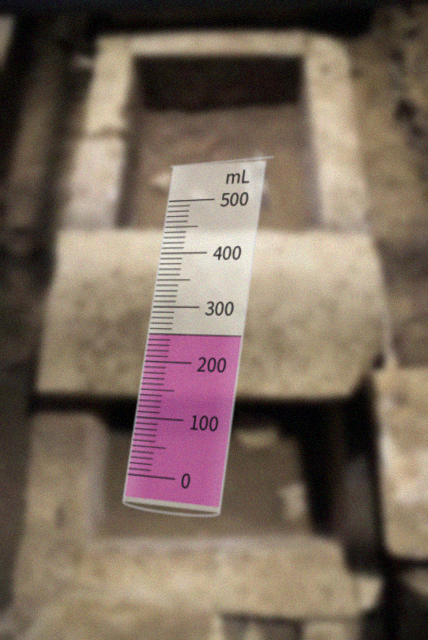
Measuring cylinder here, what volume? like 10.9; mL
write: 250; mL
